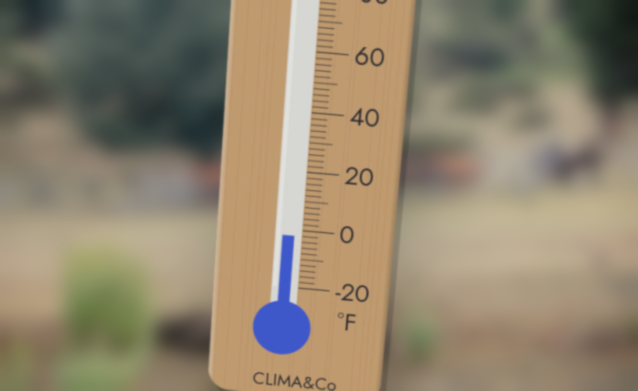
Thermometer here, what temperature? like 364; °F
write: -2; °F
